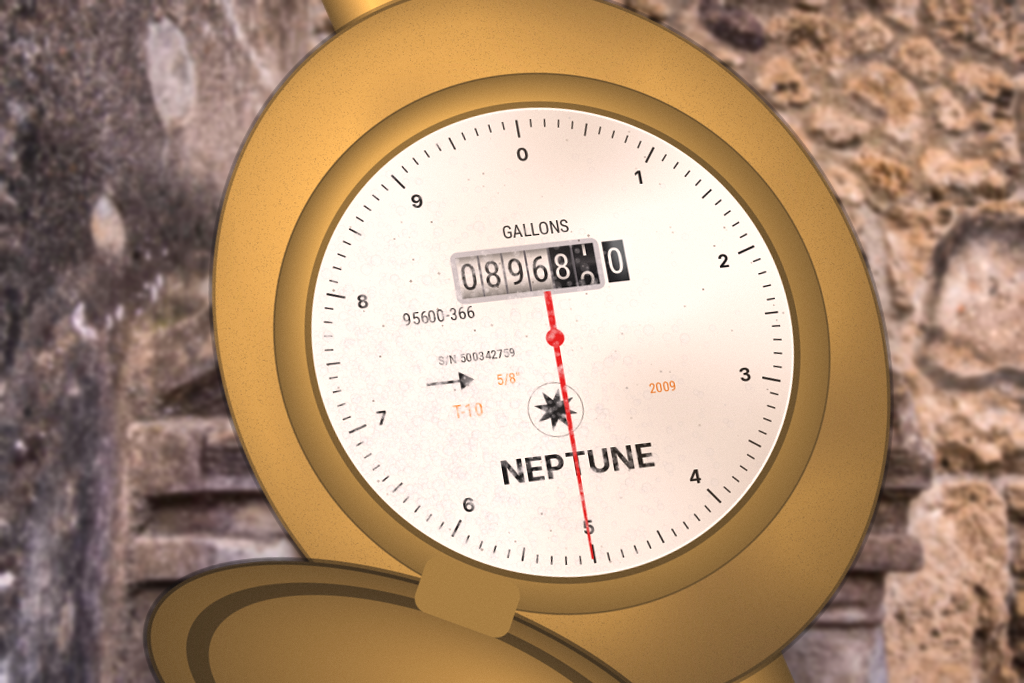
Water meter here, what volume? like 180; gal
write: 896815.0; gal
